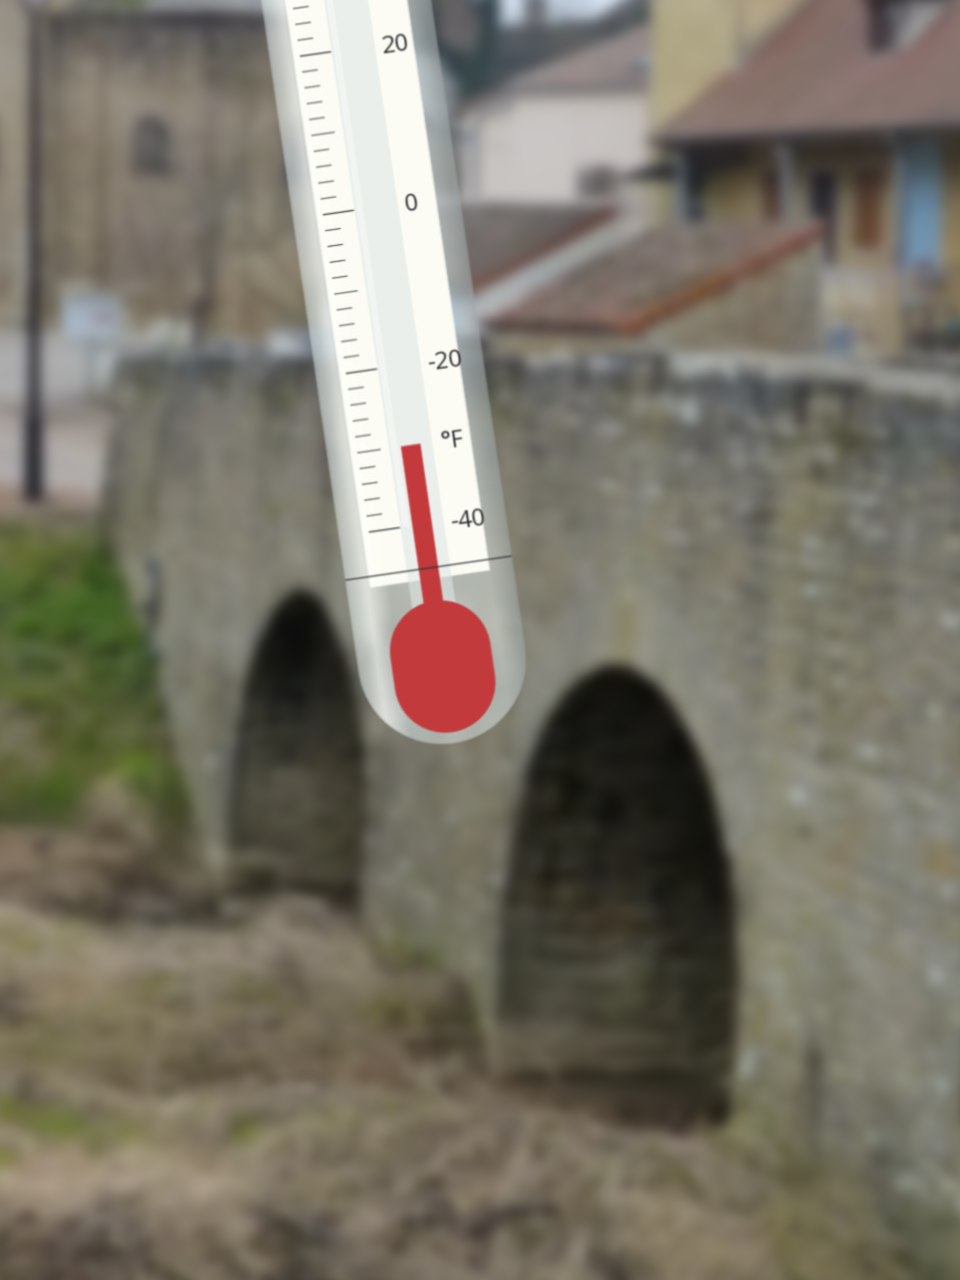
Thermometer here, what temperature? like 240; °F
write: -30; °F
